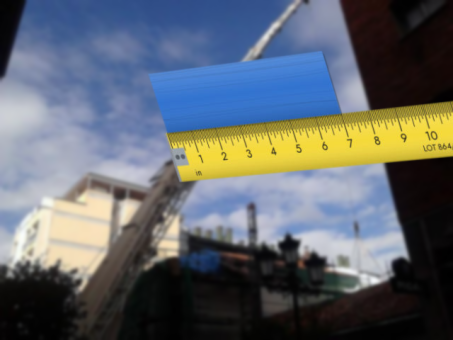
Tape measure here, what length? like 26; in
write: 7; in
